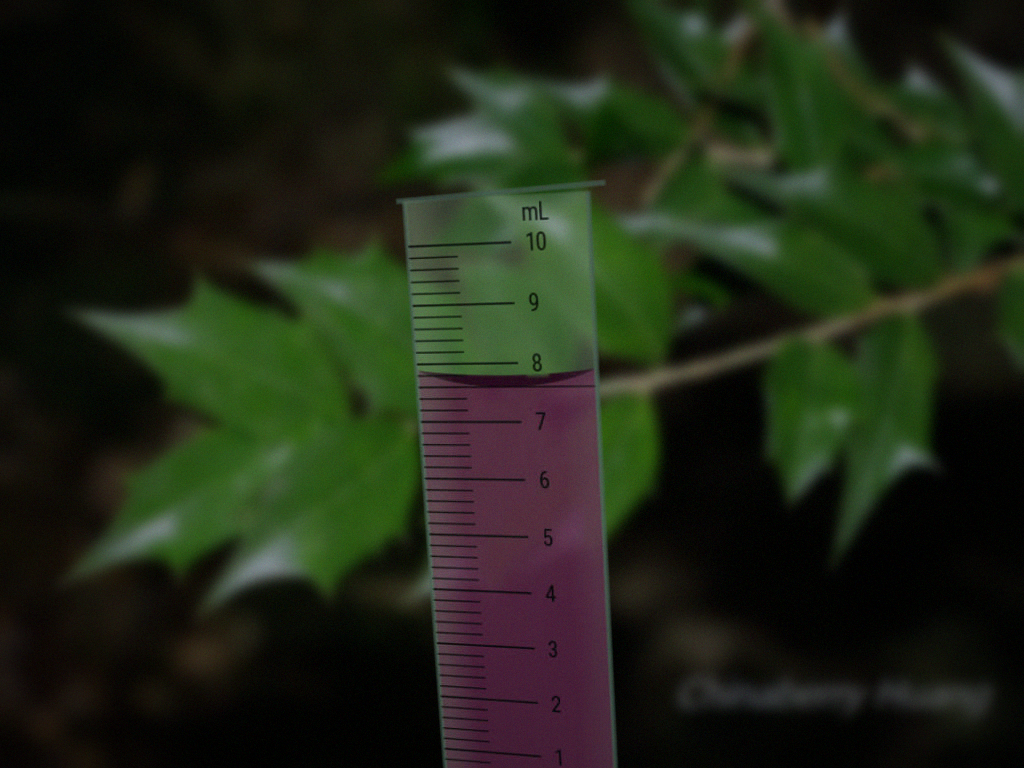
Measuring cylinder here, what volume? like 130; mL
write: 7.6; mL
